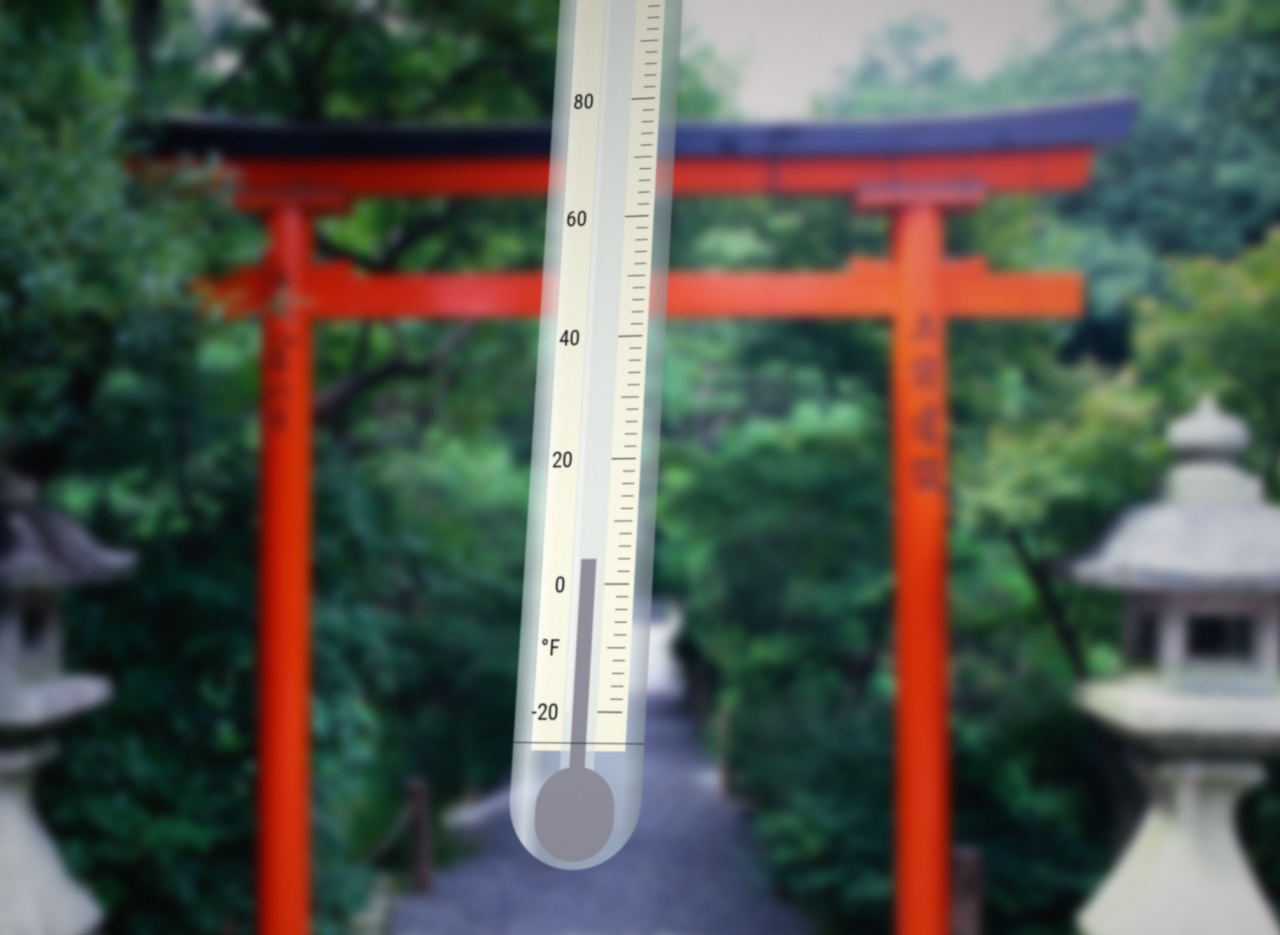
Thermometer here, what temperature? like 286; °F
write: 4; °F
